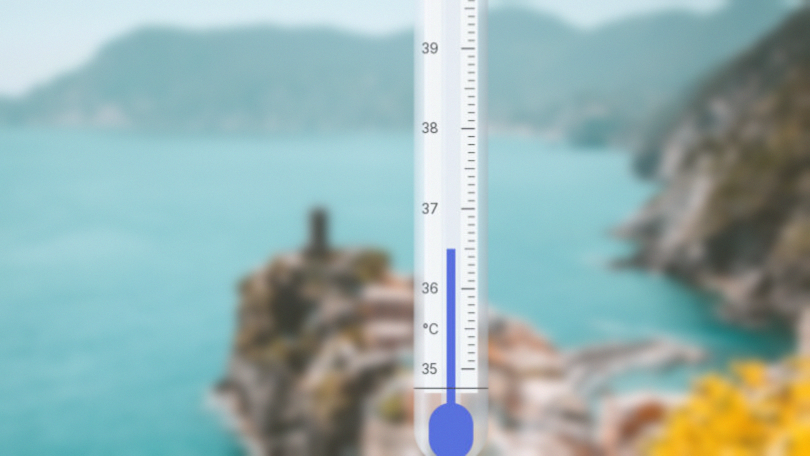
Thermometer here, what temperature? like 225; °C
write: 36.5; °C
